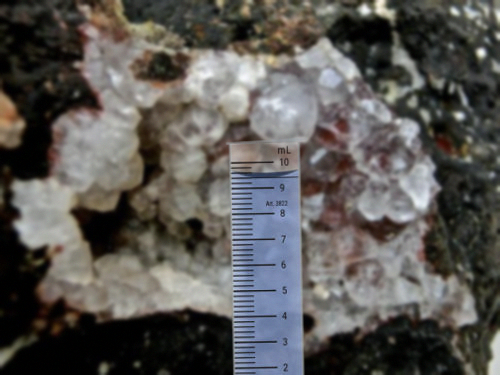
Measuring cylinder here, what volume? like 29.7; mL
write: 9.4; mL
